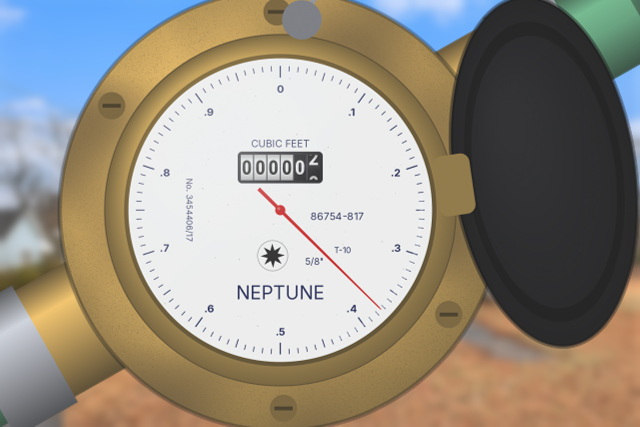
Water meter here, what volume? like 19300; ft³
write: 2.37; ft³
